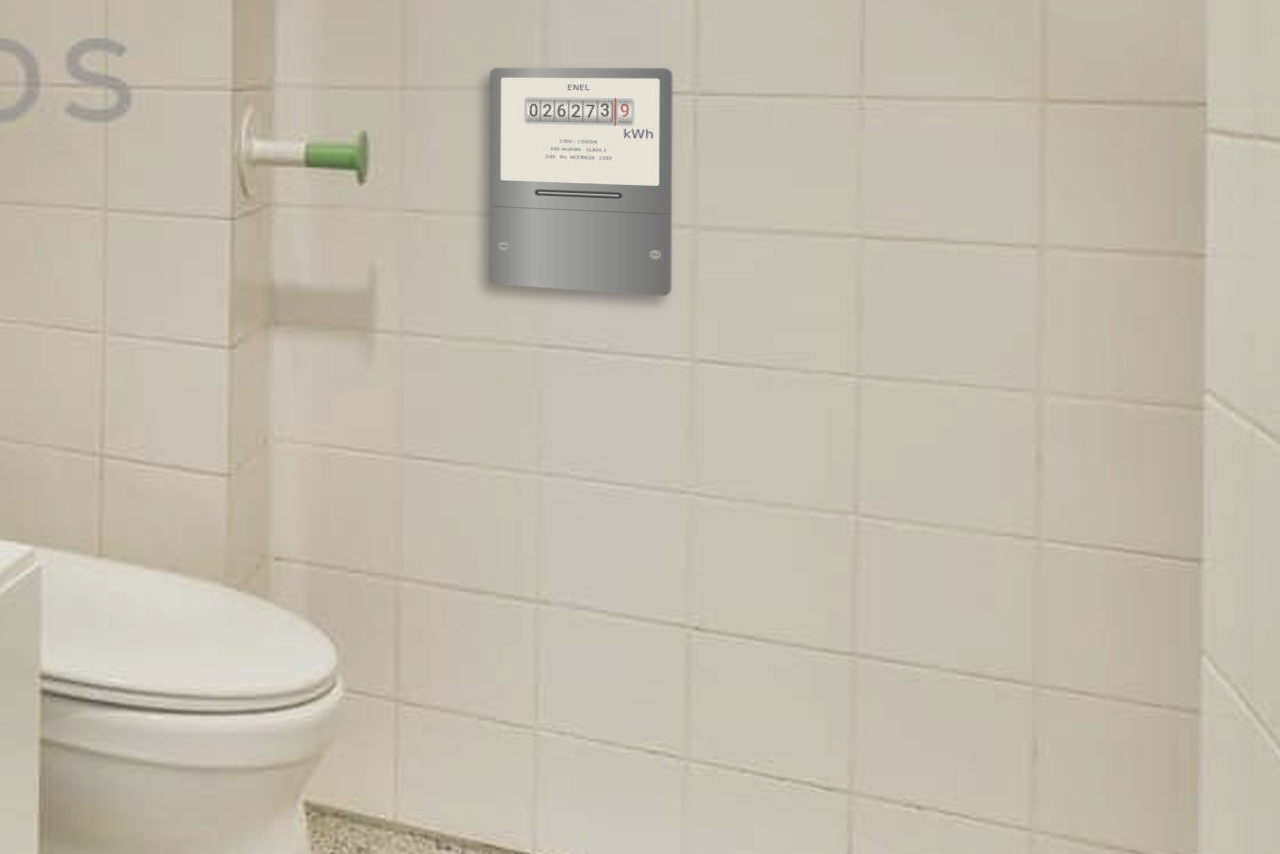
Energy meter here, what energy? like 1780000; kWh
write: 26273.9; kWh
